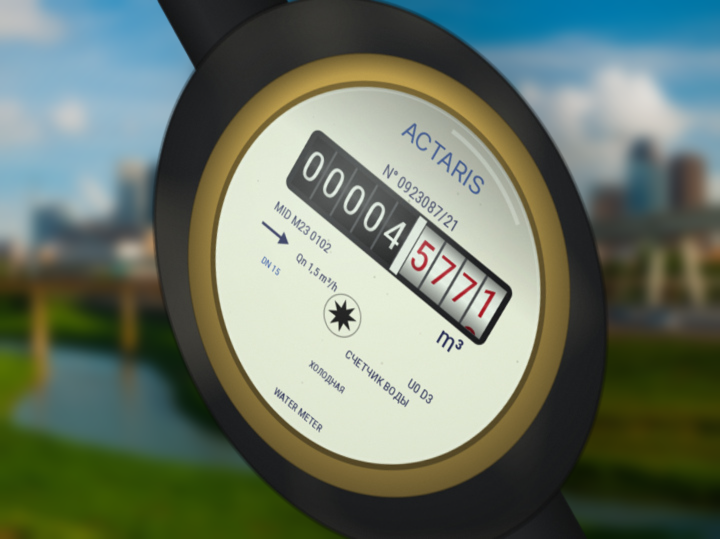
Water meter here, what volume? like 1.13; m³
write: 4.5771; m³
